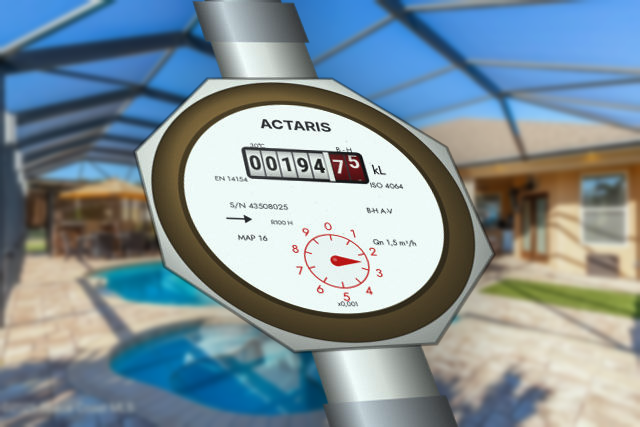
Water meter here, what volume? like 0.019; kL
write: 194.752; kL
